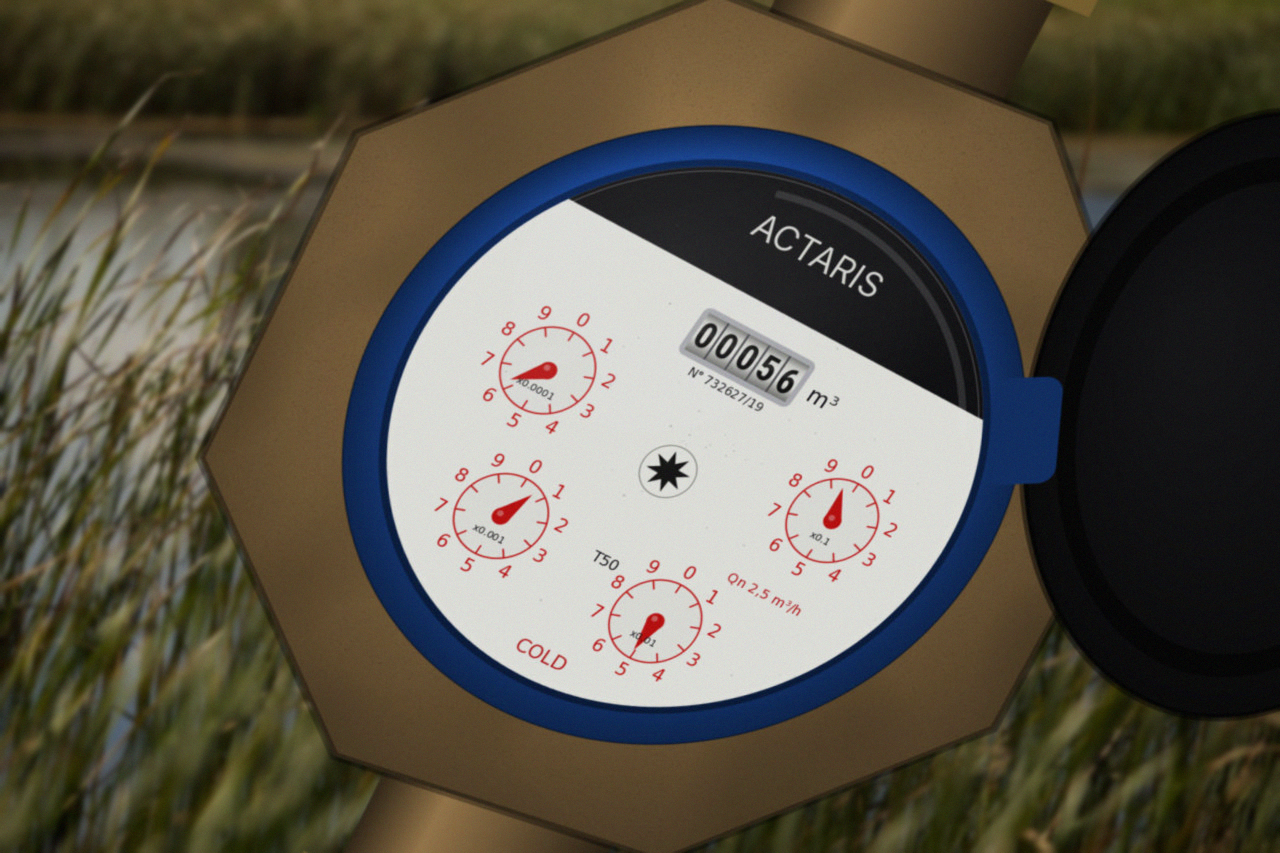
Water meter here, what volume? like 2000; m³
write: 55.9506; m³
